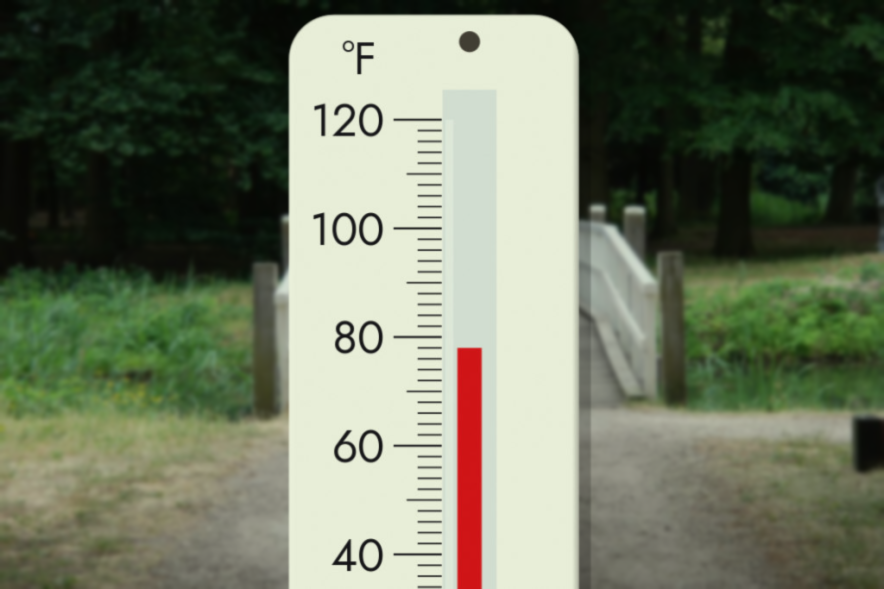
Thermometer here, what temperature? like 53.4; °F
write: 78; °F
